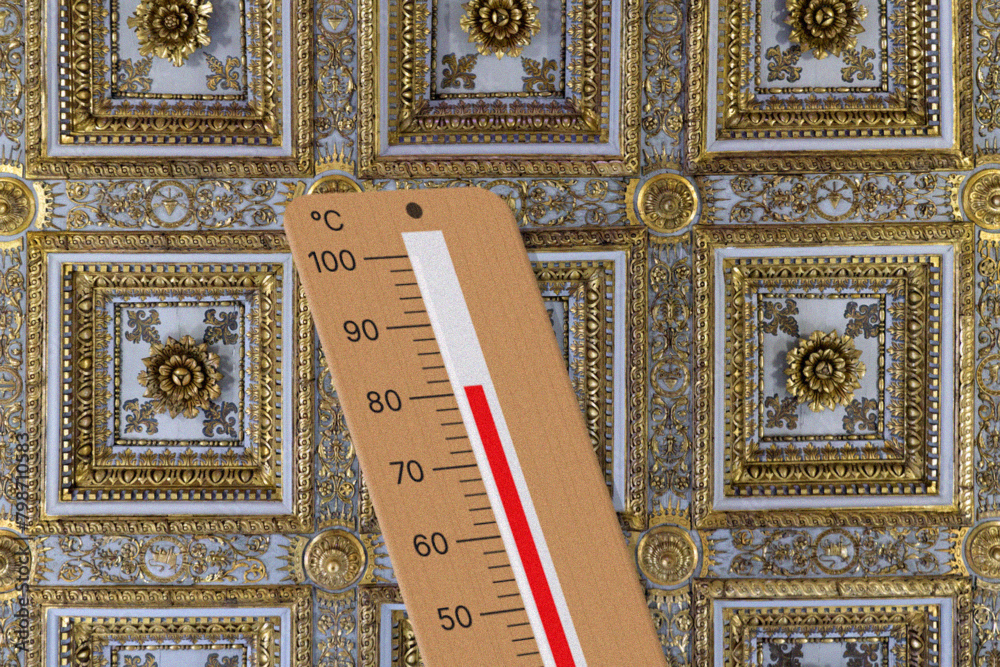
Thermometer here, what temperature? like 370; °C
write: 81; °C
